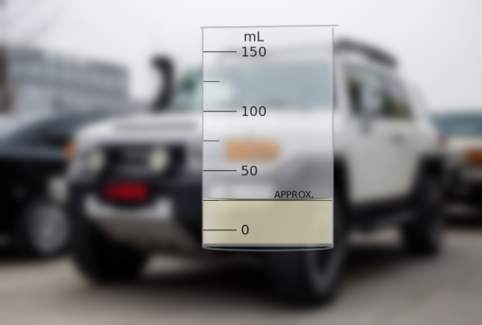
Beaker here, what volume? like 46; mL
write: 25; mL
